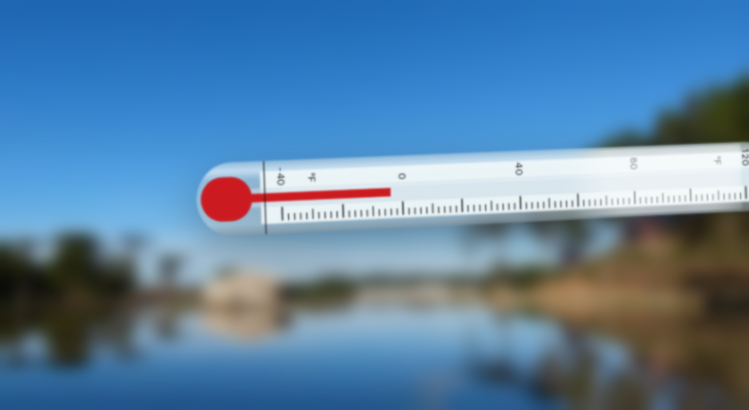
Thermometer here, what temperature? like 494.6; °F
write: -4; °F
